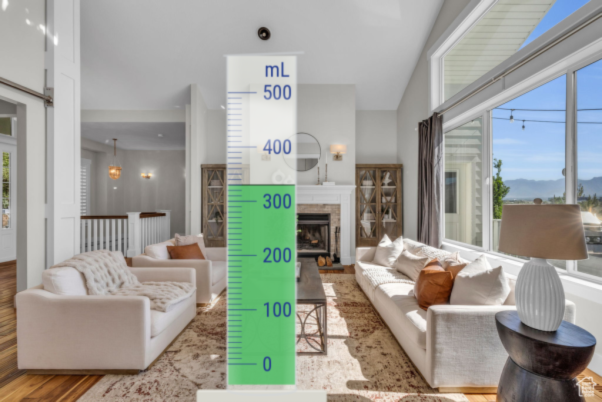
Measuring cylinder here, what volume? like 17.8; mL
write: 330; mL
